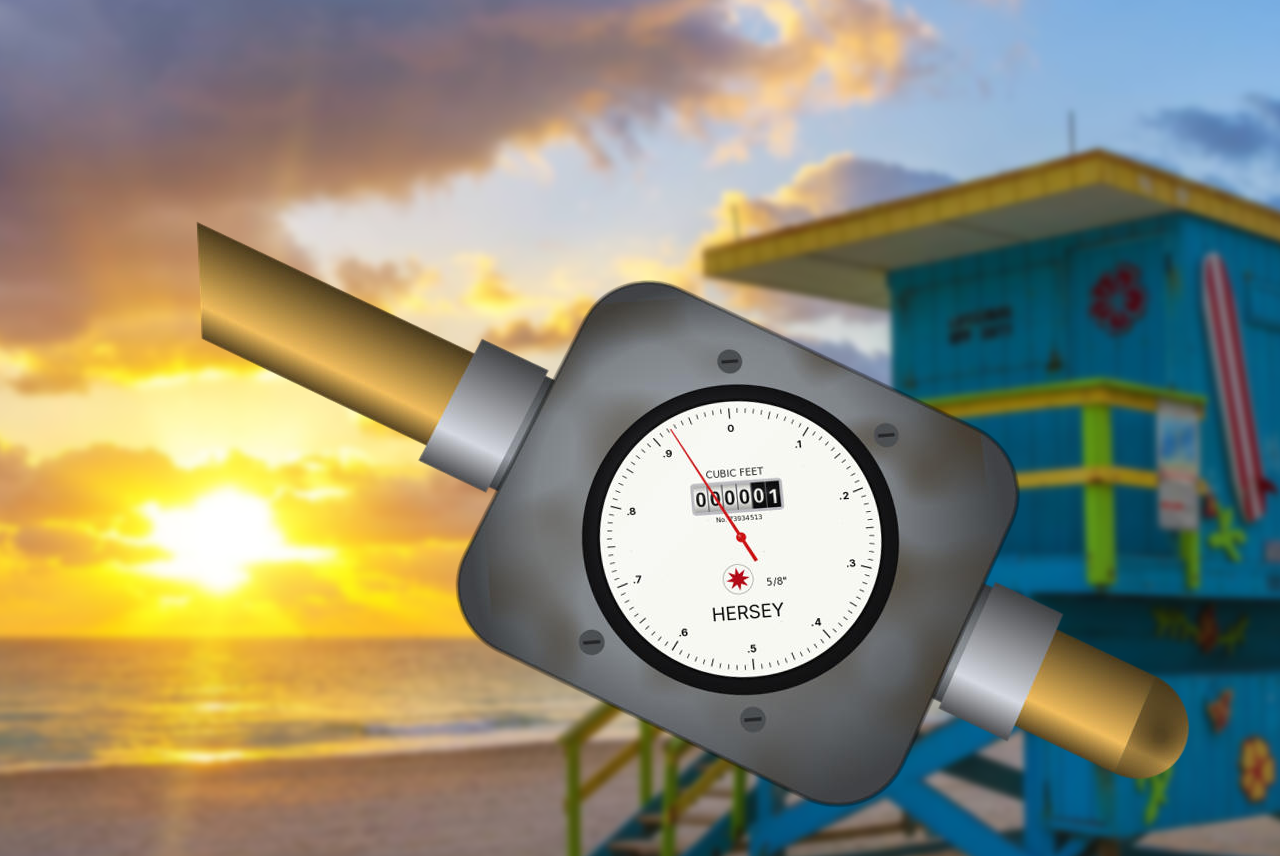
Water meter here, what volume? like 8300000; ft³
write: 0.92; ft³
